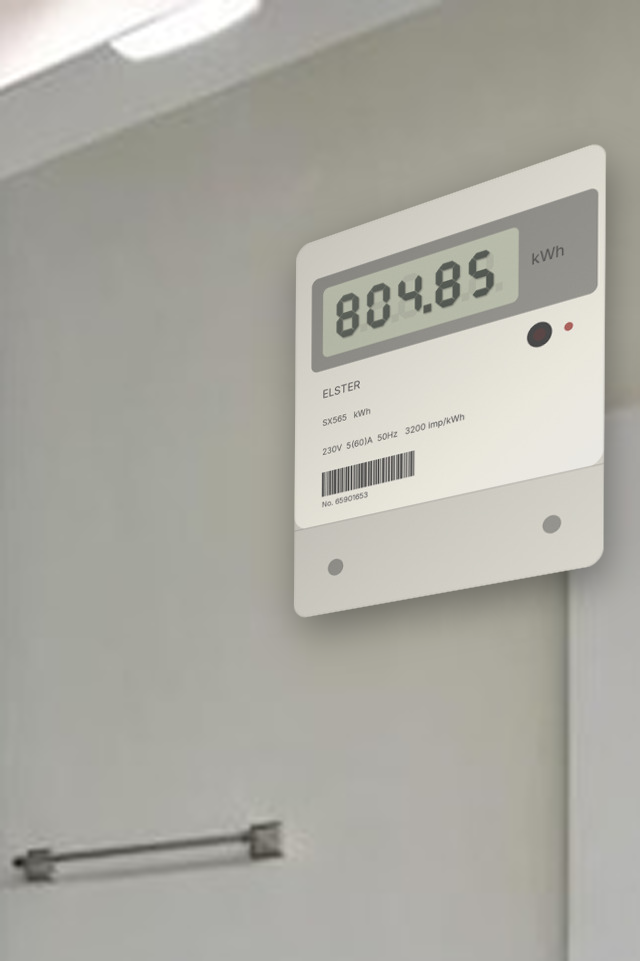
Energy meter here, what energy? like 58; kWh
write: 804.85; kWh
